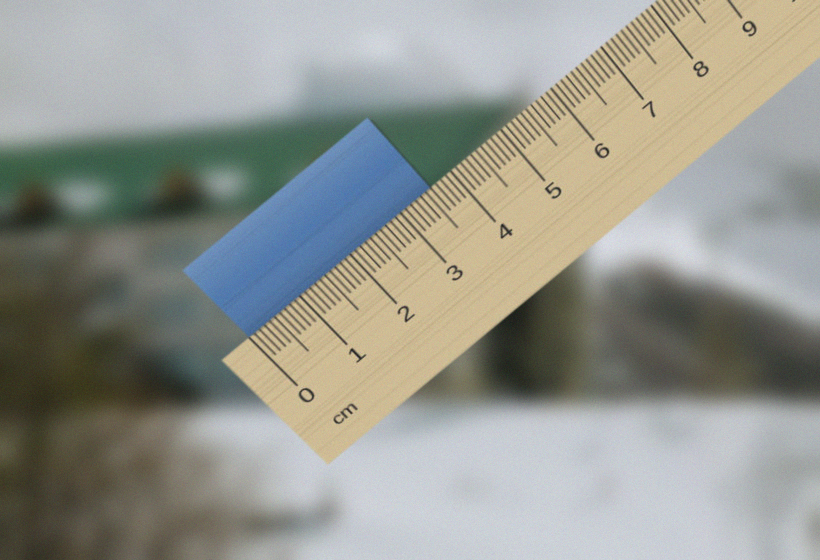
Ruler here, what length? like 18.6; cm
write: 3.6; cm
